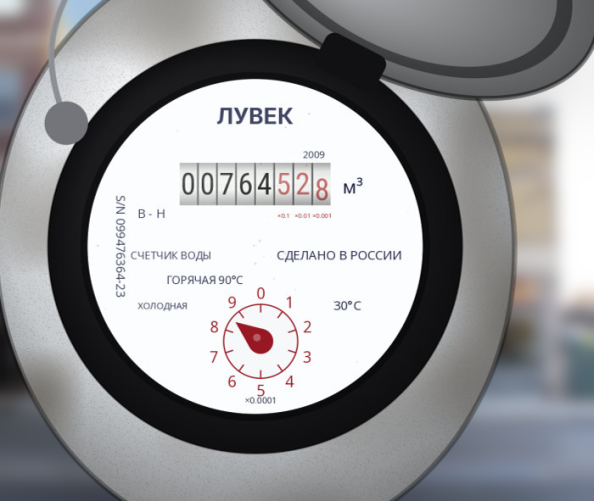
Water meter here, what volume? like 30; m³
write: 764.5278; m³
